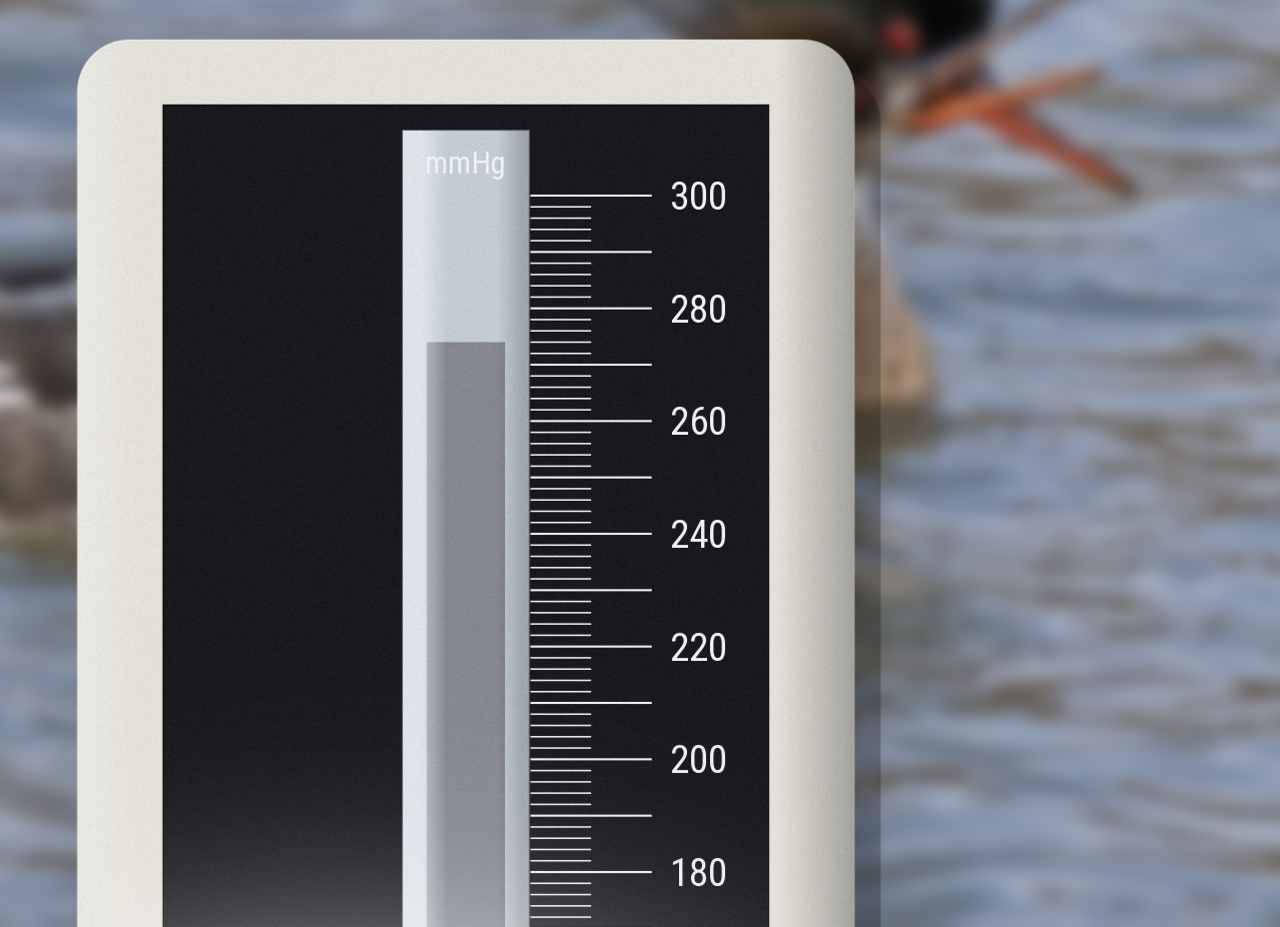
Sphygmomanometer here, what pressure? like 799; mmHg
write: 274; mmHg
